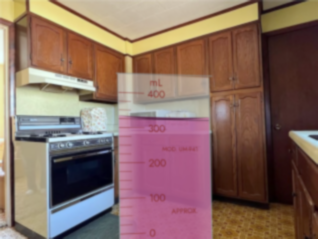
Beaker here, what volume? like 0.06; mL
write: 325; mL
